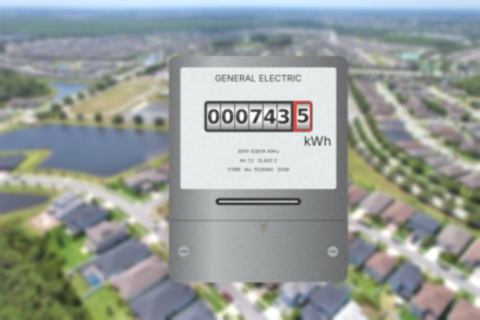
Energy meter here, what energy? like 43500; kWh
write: 743.5; kWh
